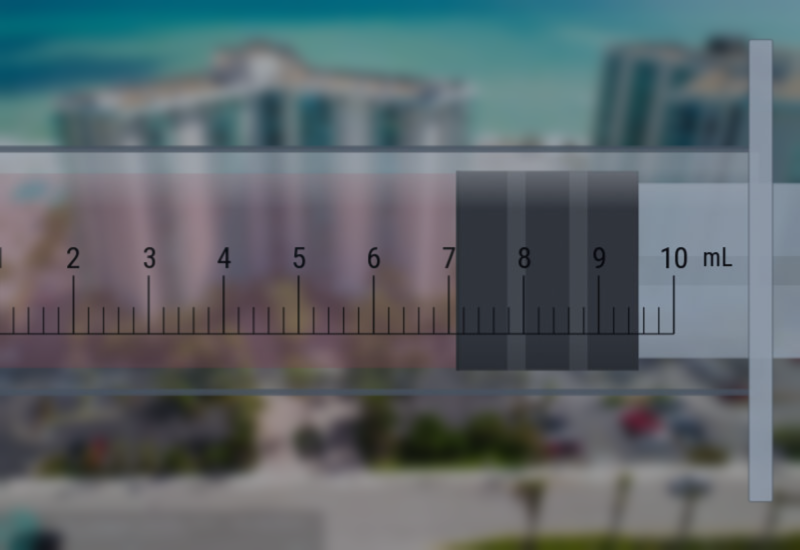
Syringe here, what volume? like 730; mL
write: 7.1; mL
